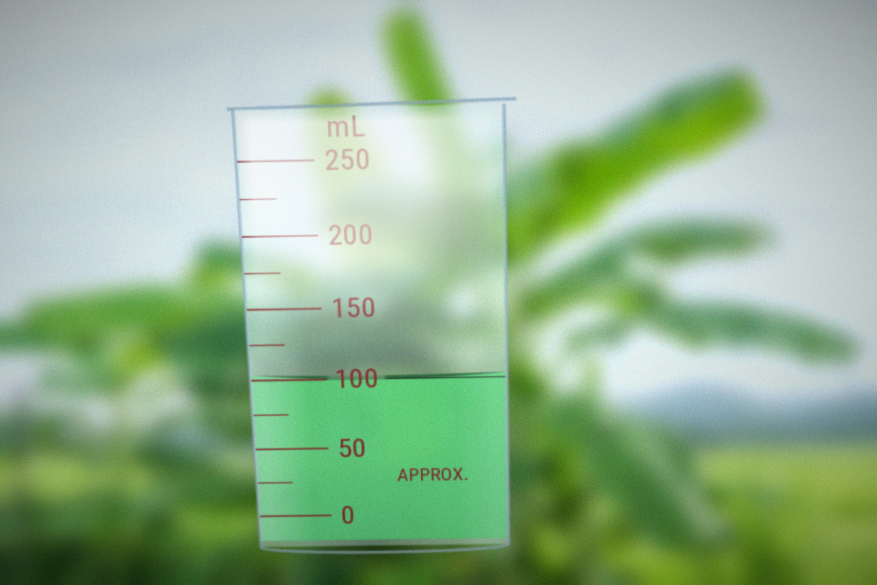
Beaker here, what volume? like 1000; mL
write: 100; mL
